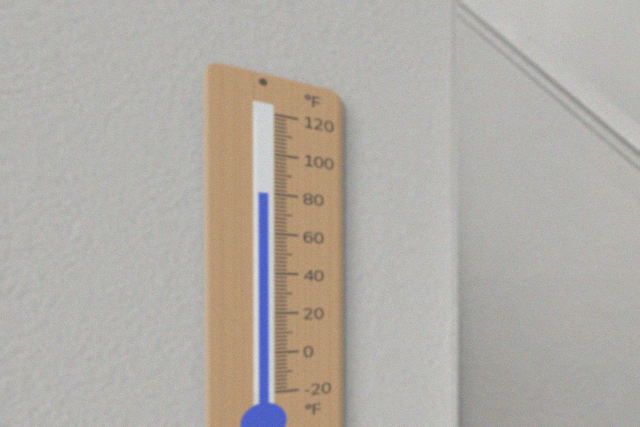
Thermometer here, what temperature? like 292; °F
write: 80; °F
